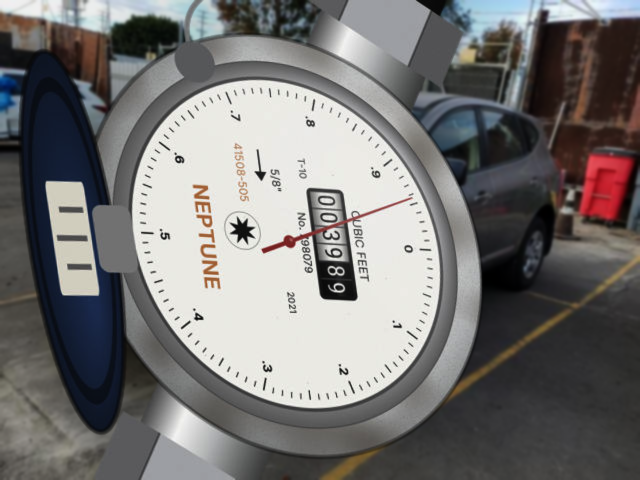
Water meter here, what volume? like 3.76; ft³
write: 3988.94; ft³
